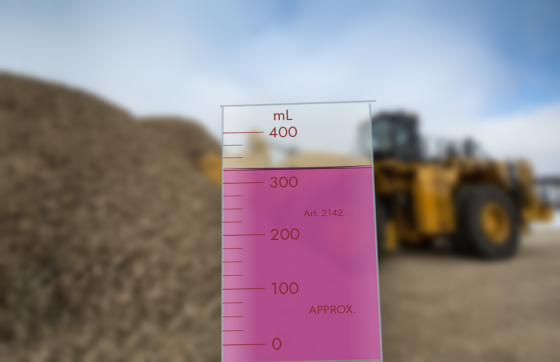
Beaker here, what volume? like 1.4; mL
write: 325; mL
